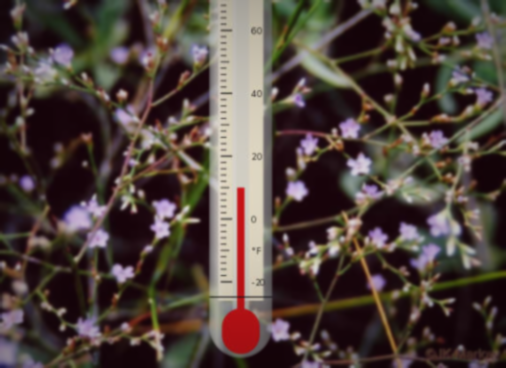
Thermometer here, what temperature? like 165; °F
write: 10; °F
